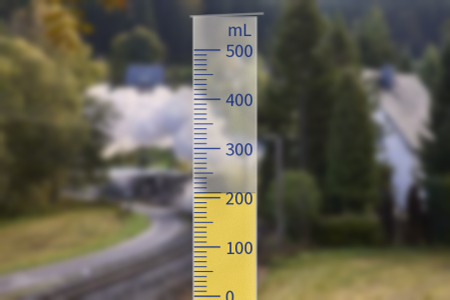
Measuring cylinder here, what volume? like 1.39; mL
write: 210; mL
